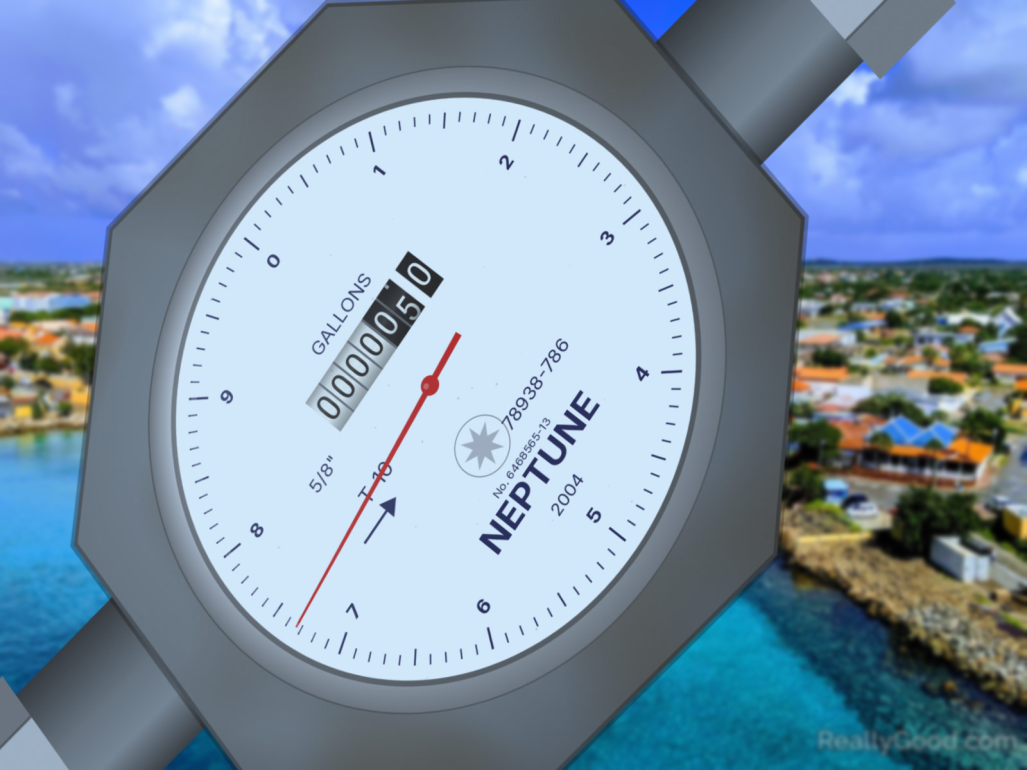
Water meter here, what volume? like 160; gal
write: 47.3; gal
